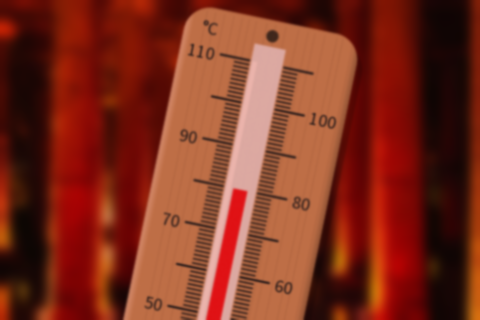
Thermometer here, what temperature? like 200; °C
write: 80; °C
